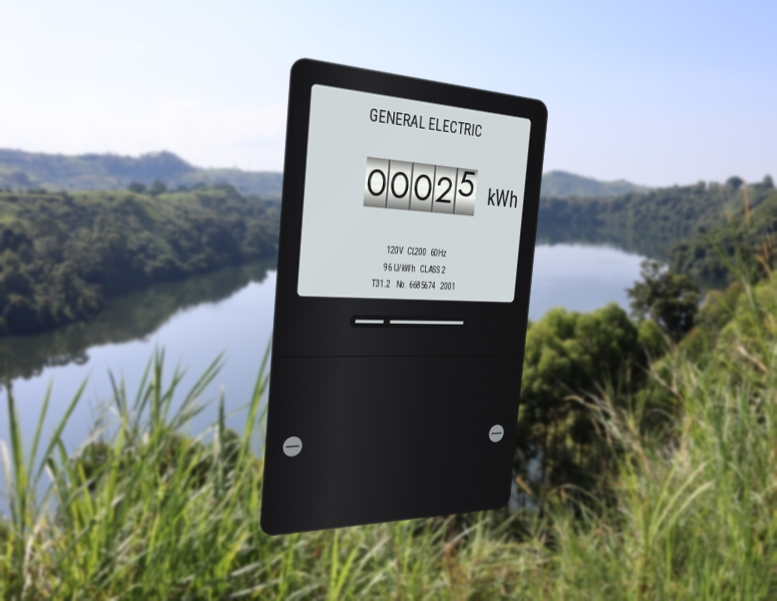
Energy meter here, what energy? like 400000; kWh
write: 25; kWh
